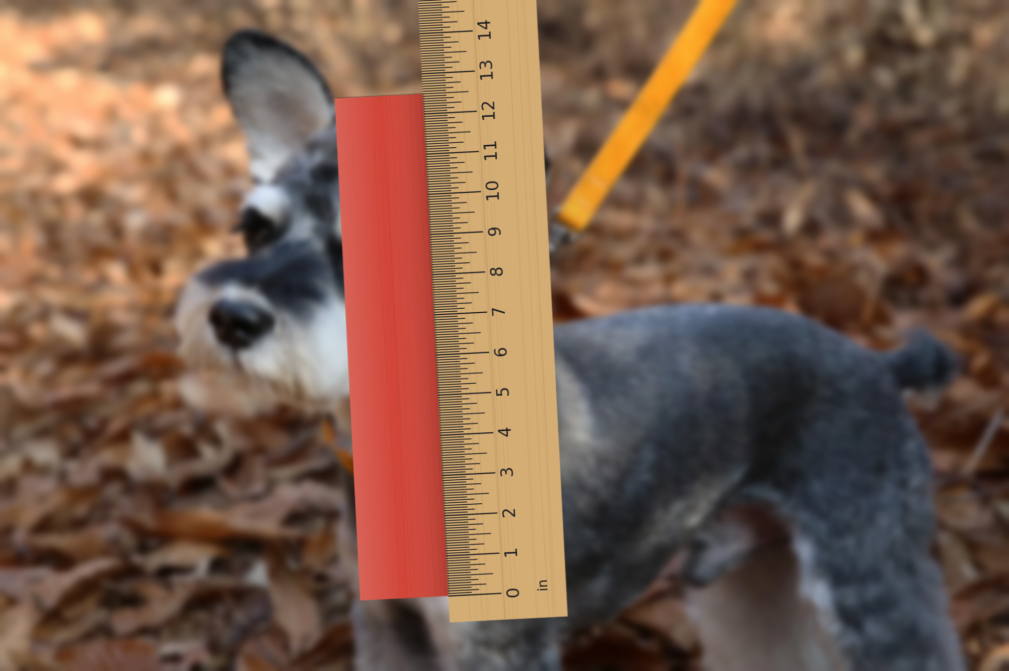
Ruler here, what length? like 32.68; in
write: 12.5; in
